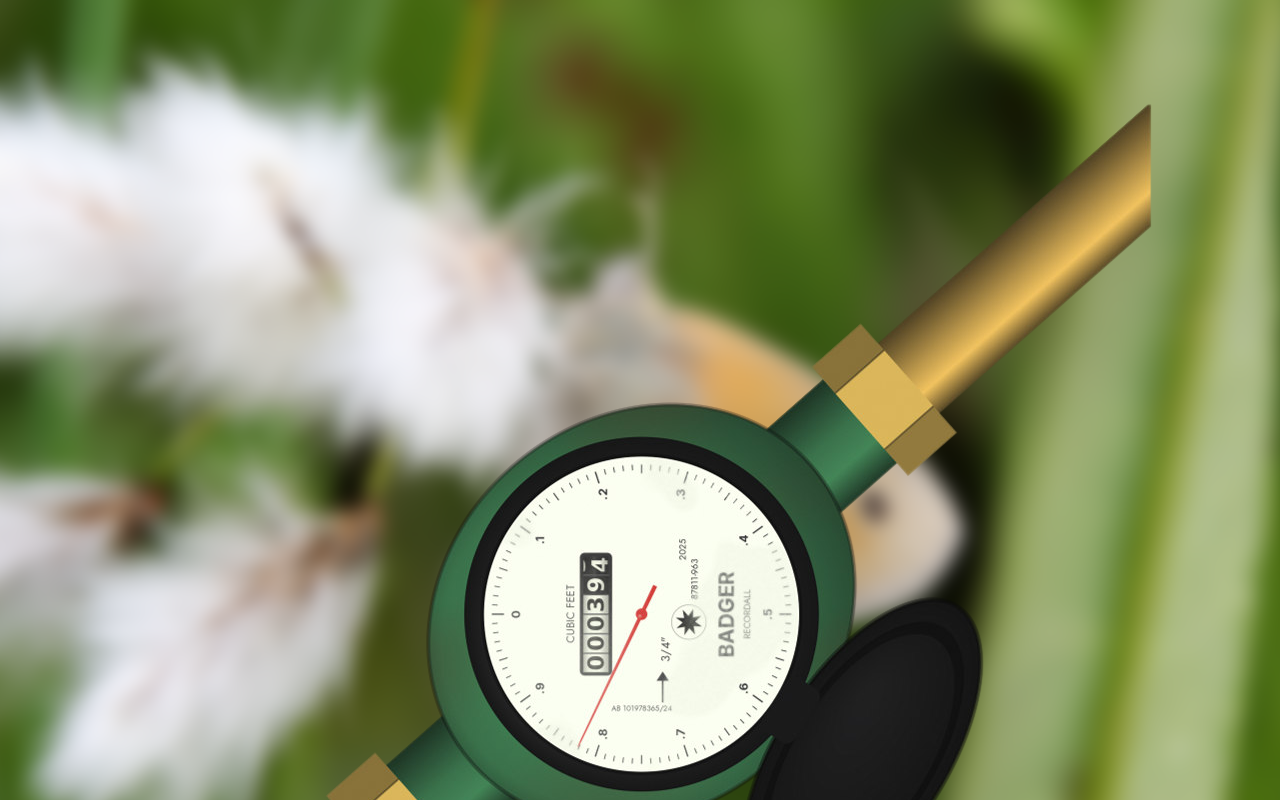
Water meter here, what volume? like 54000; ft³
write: 393.82; ft³
